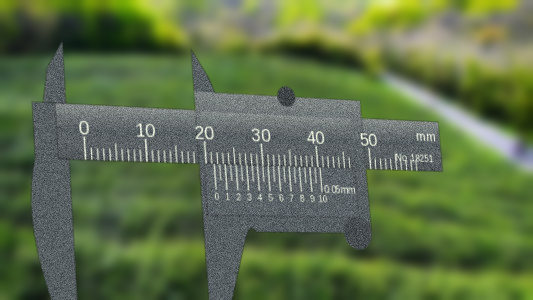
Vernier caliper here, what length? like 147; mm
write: 21.4; mm
